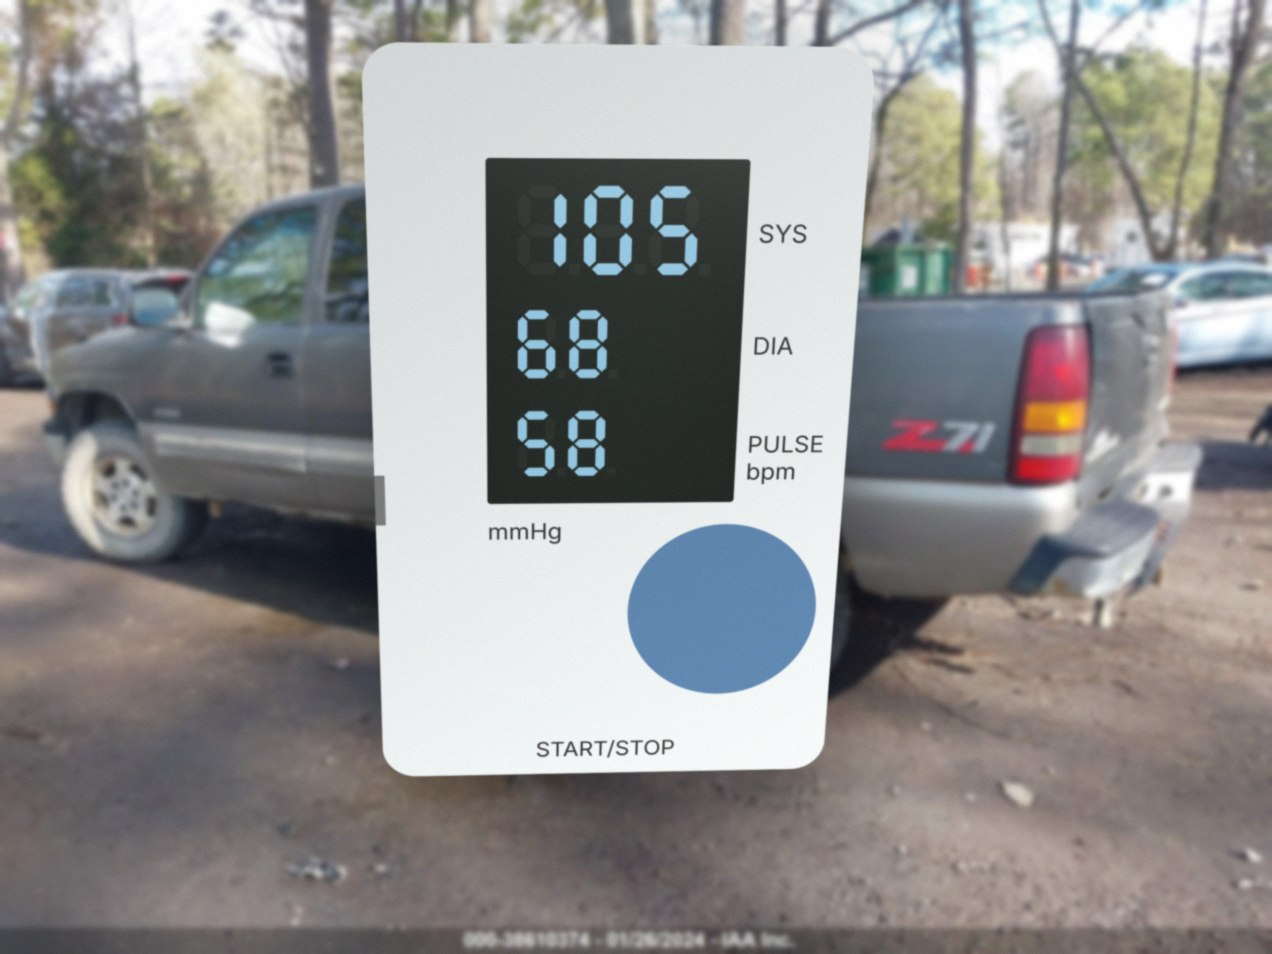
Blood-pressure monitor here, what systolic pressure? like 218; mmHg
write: 105; mmHg
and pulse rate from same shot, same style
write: 58; bpm
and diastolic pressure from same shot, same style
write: 68; mmHg
